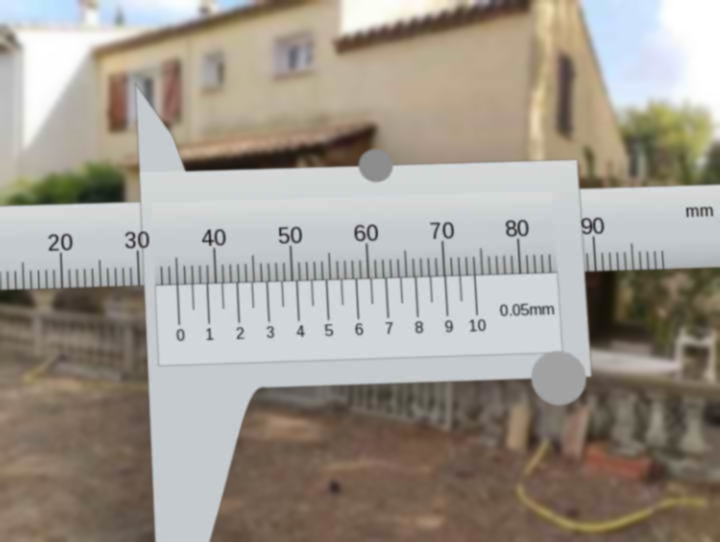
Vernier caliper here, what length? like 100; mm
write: 35.0; mm
